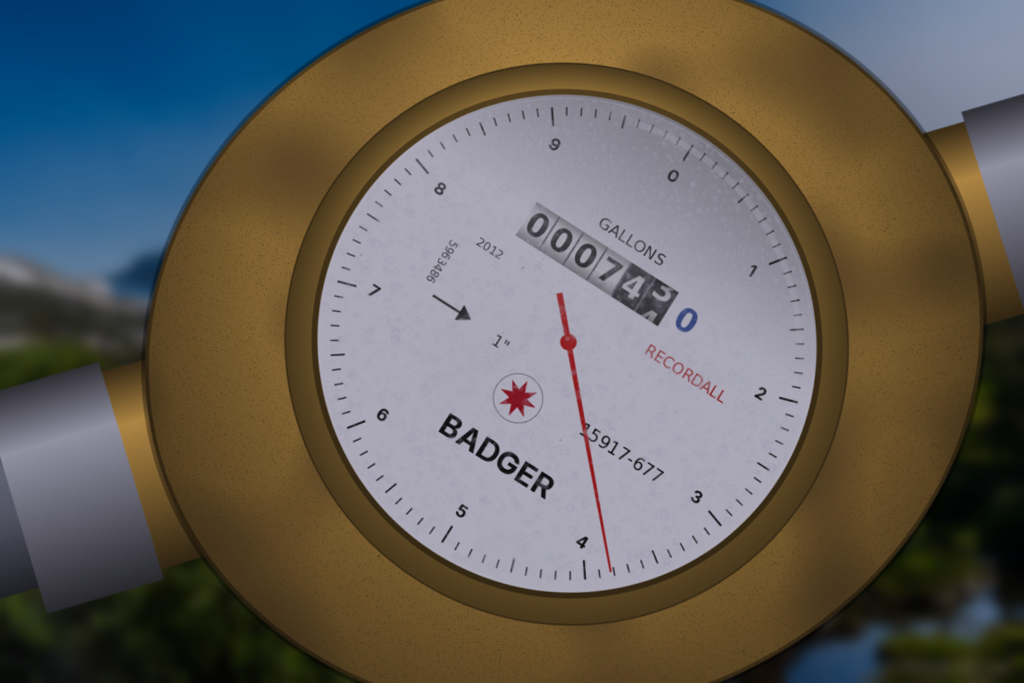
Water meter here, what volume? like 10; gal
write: 7433.8; gal
